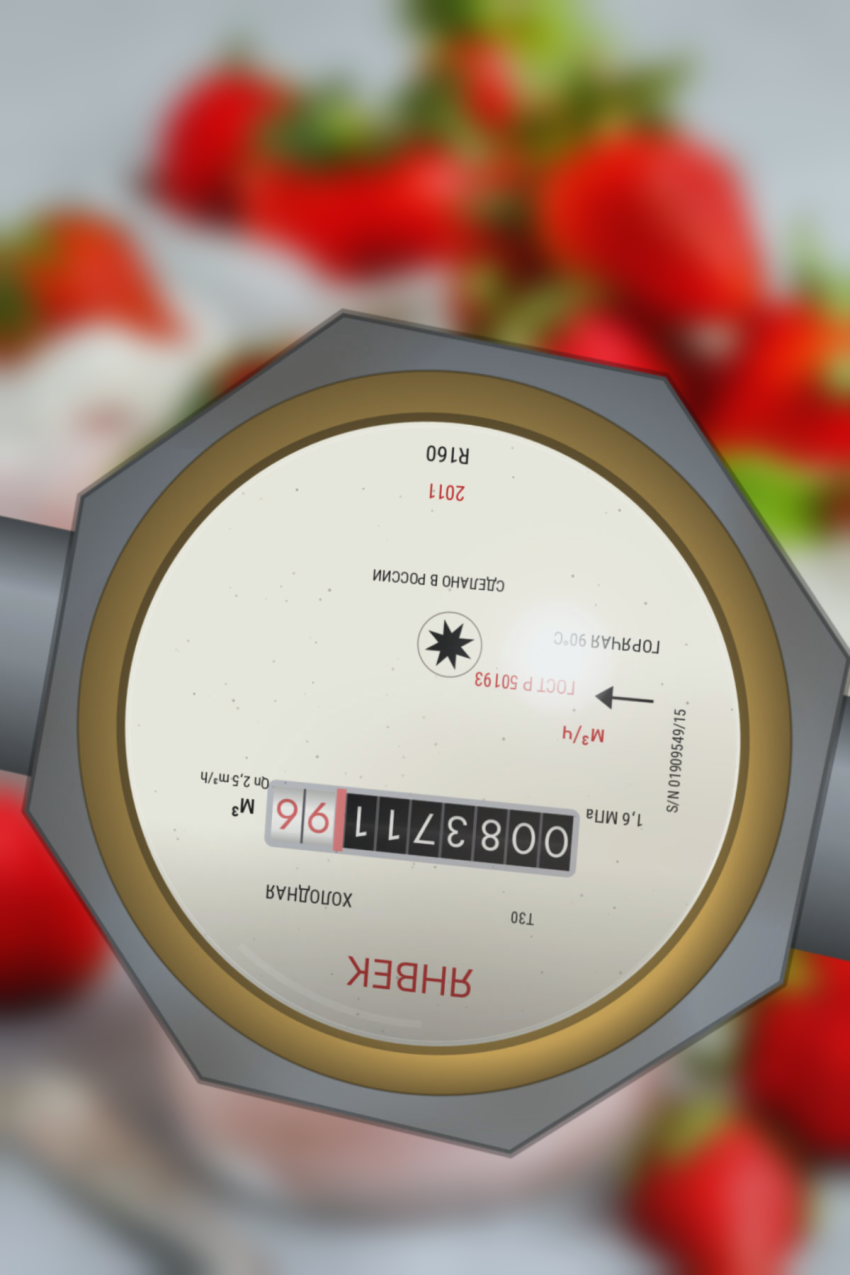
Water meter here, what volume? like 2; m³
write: 83711.96; m³
